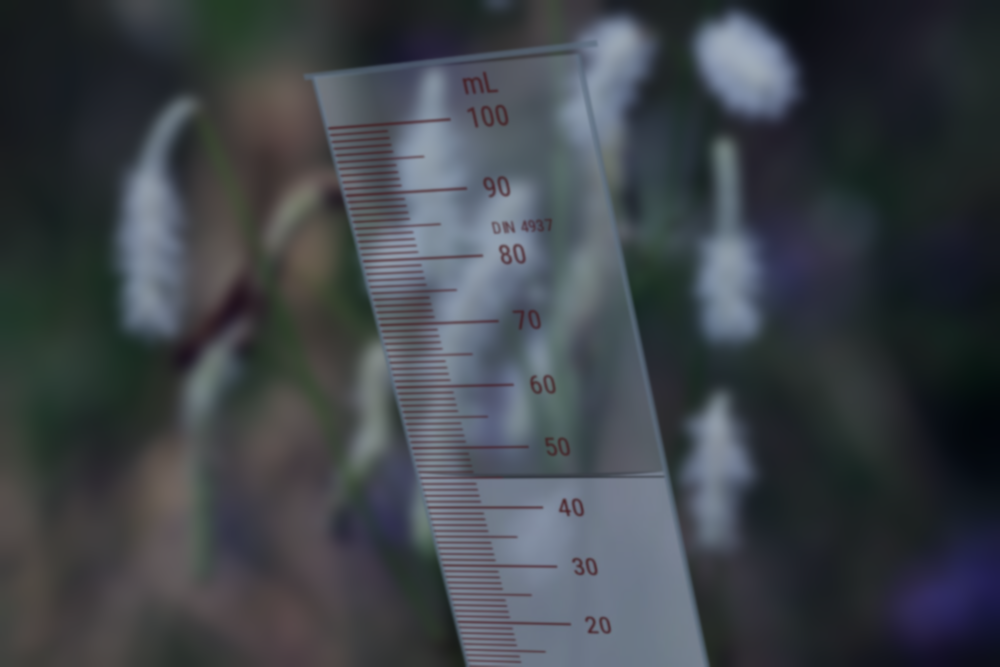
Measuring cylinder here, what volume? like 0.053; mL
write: 45; mL
